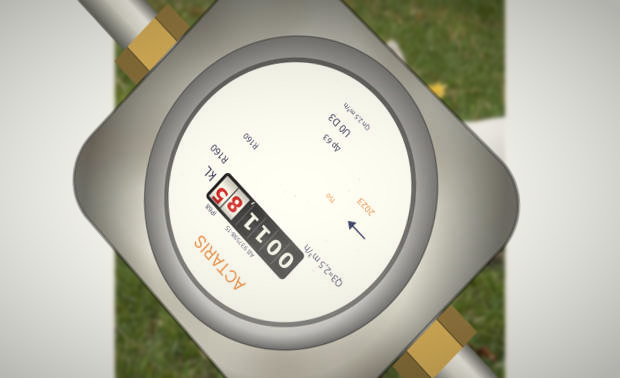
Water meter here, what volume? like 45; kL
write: 11.85; kL
